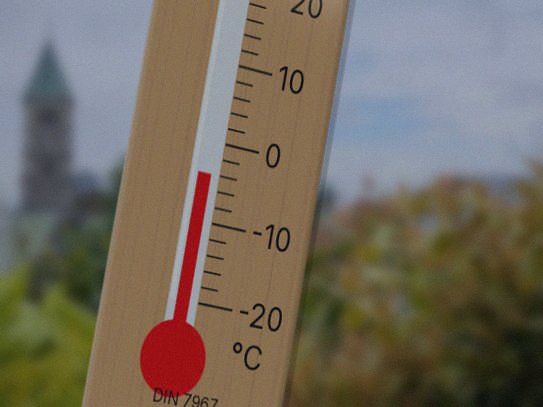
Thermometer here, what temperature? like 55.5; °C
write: -4; °C
